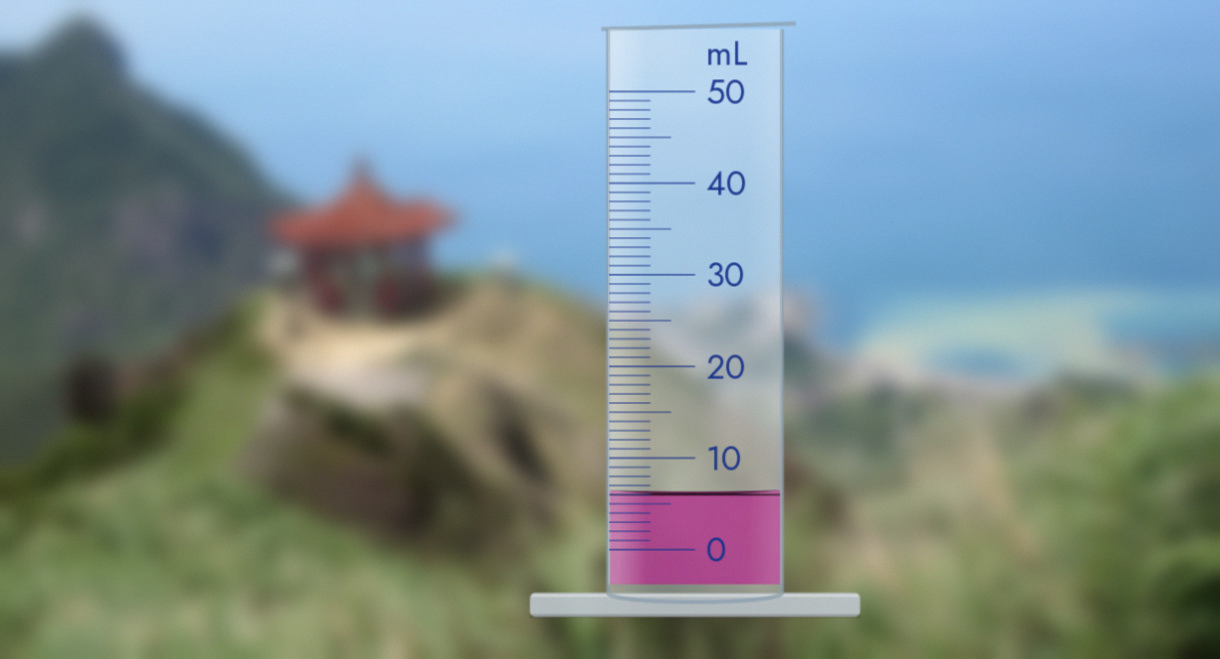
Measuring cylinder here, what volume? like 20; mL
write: 6; mL
